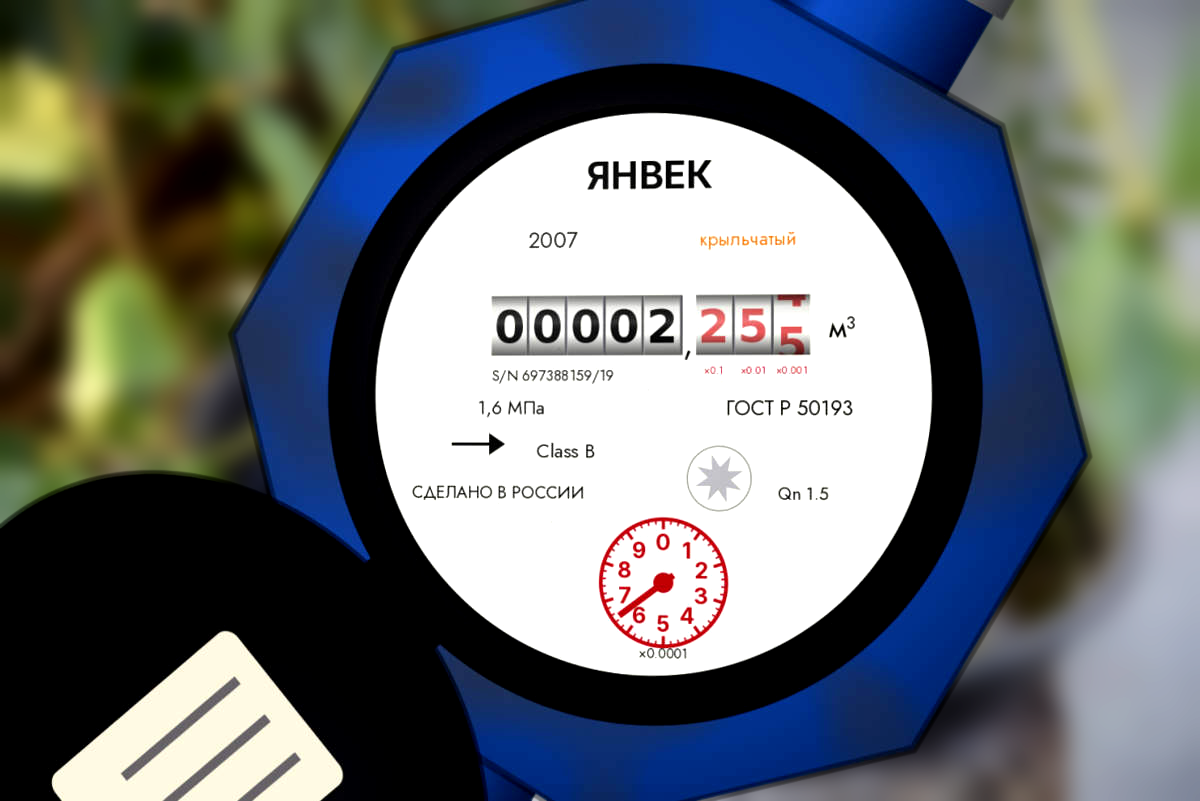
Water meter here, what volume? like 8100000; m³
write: 2.2546; m³
